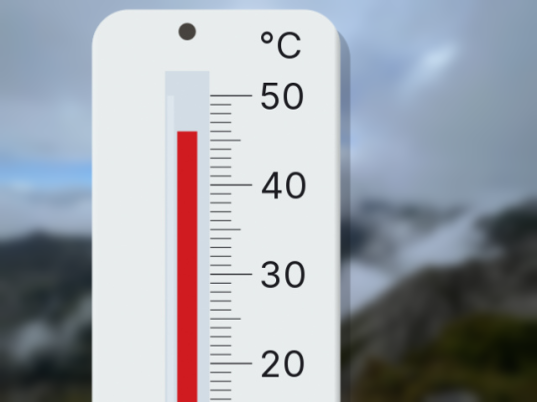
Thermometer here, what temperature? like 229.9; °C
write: 46; °C
